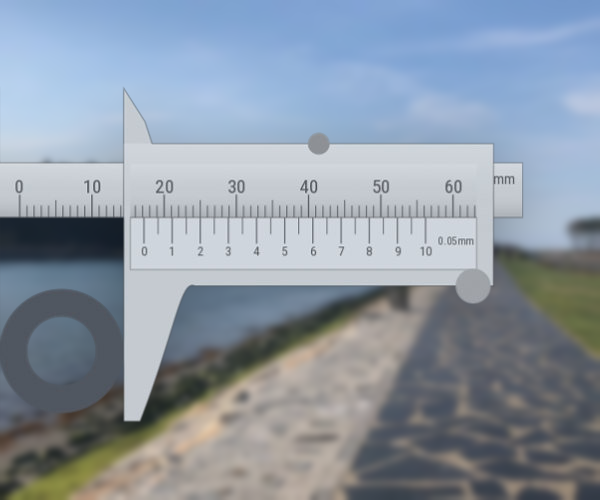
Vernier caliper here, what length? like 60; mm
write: 17.2; mm
